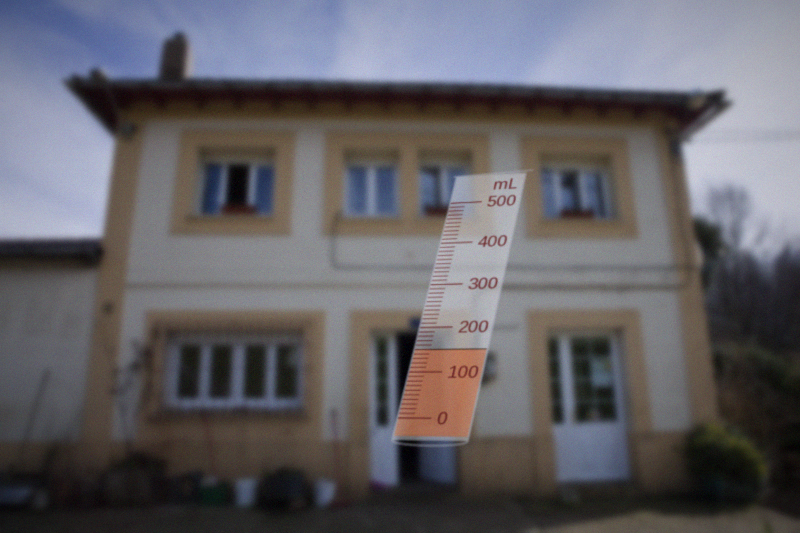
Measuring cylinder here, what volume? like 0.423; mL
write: 150; mL
